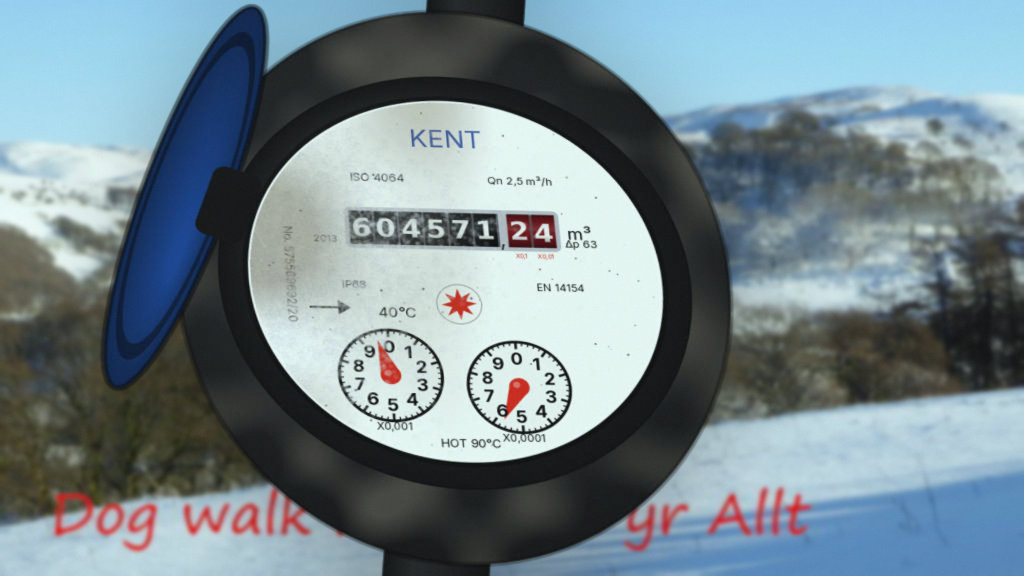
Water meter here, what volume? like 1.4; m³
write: 604571.2395; m³
